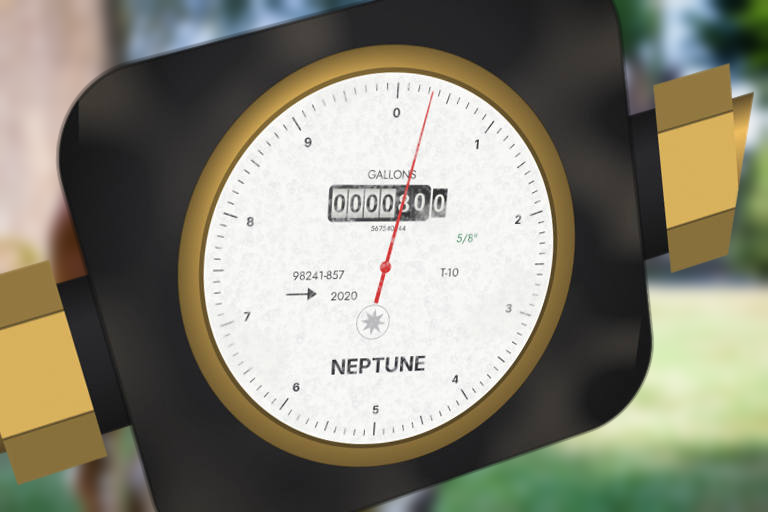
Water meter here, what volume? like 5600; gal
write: 800.3; gal
